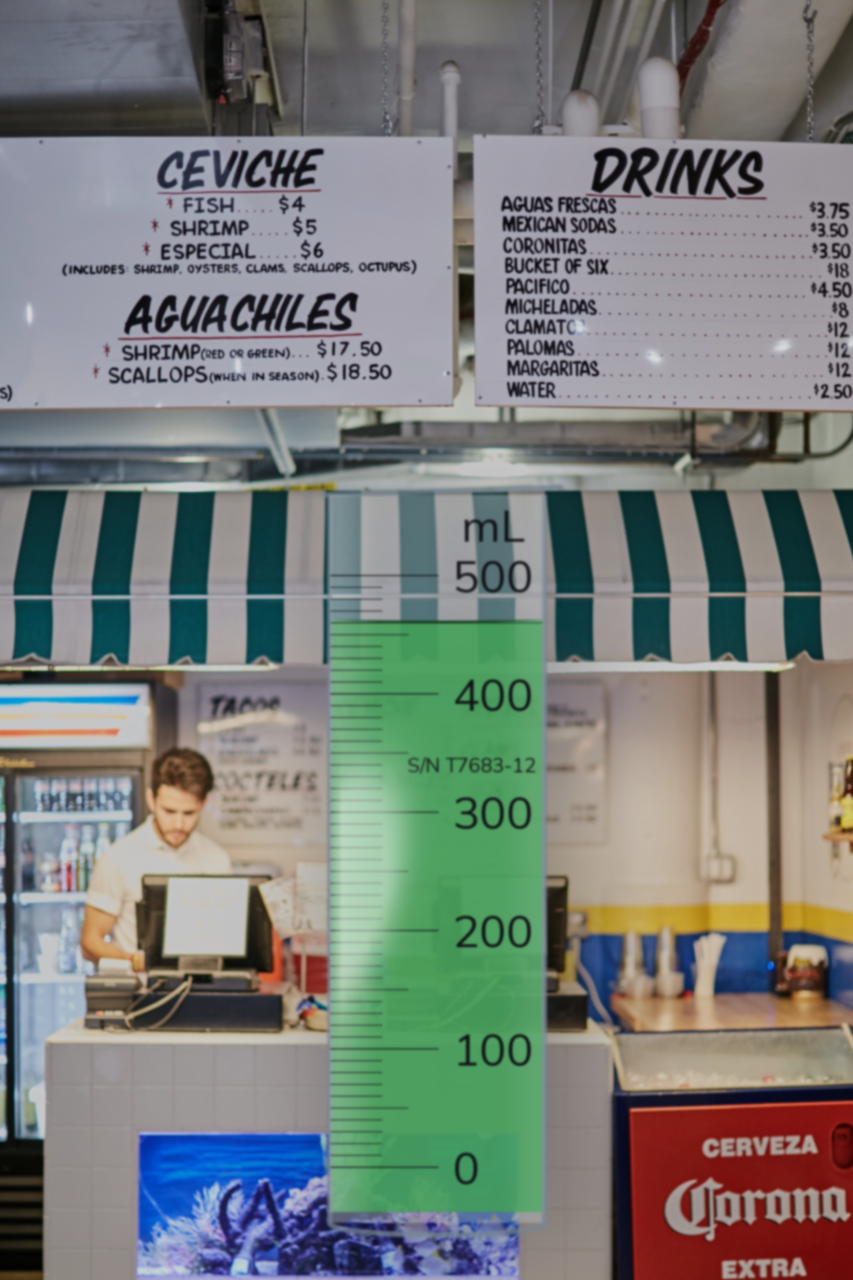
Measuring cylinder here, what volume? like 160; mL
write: 460; mL
